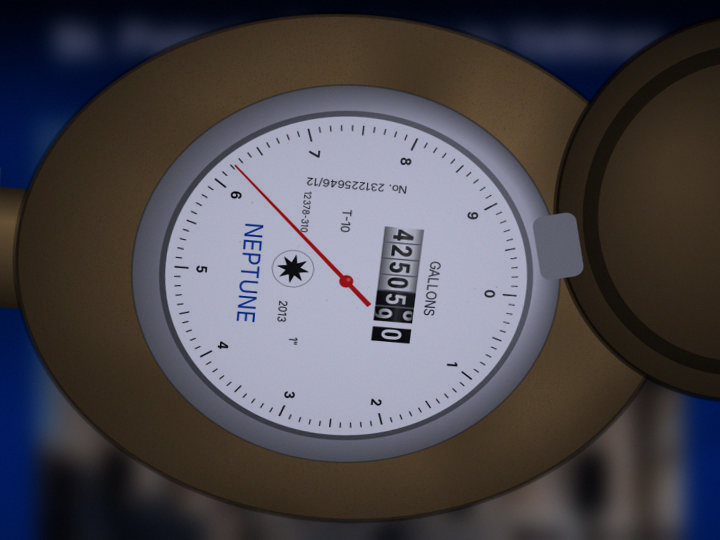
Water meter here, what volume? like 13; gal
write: 4250586.2; gal
